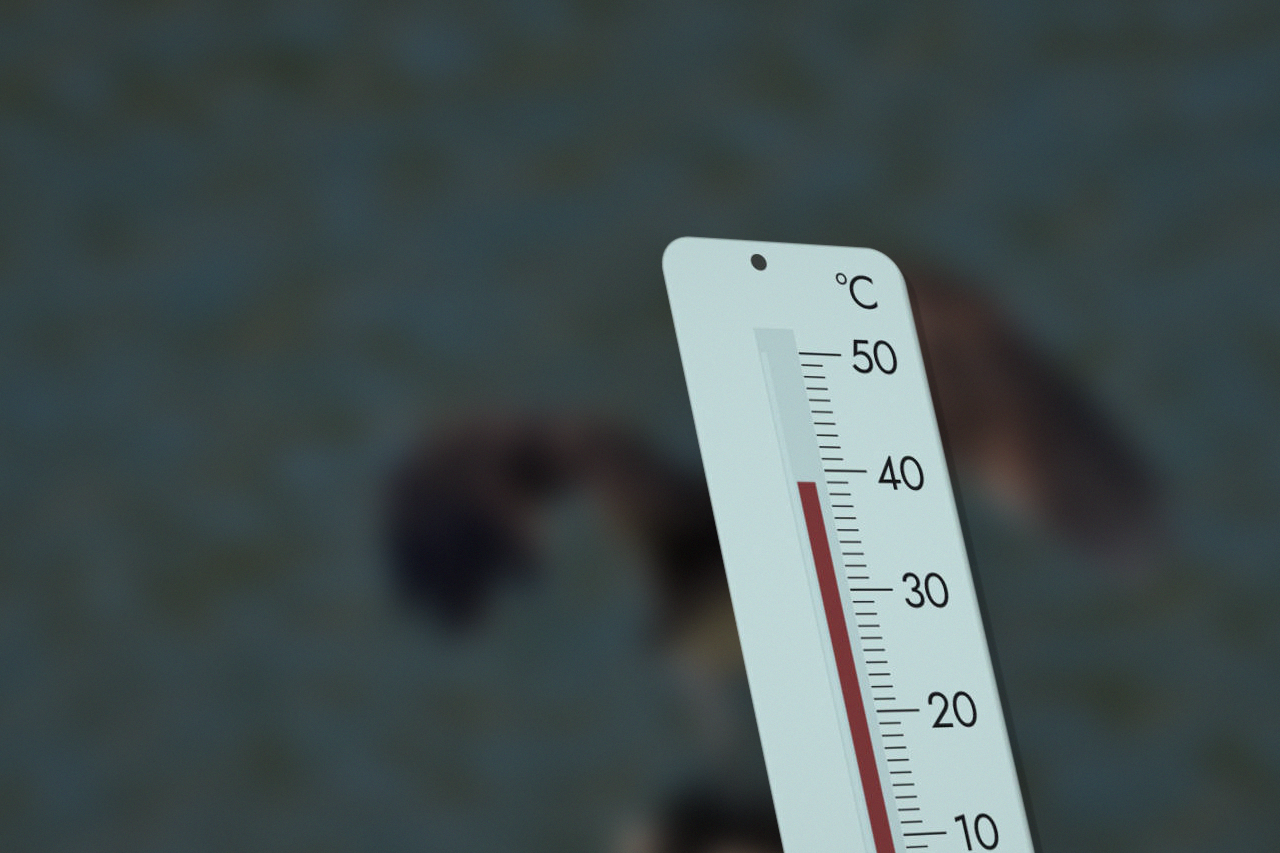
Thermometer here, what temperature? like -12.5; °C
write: 39; °C
